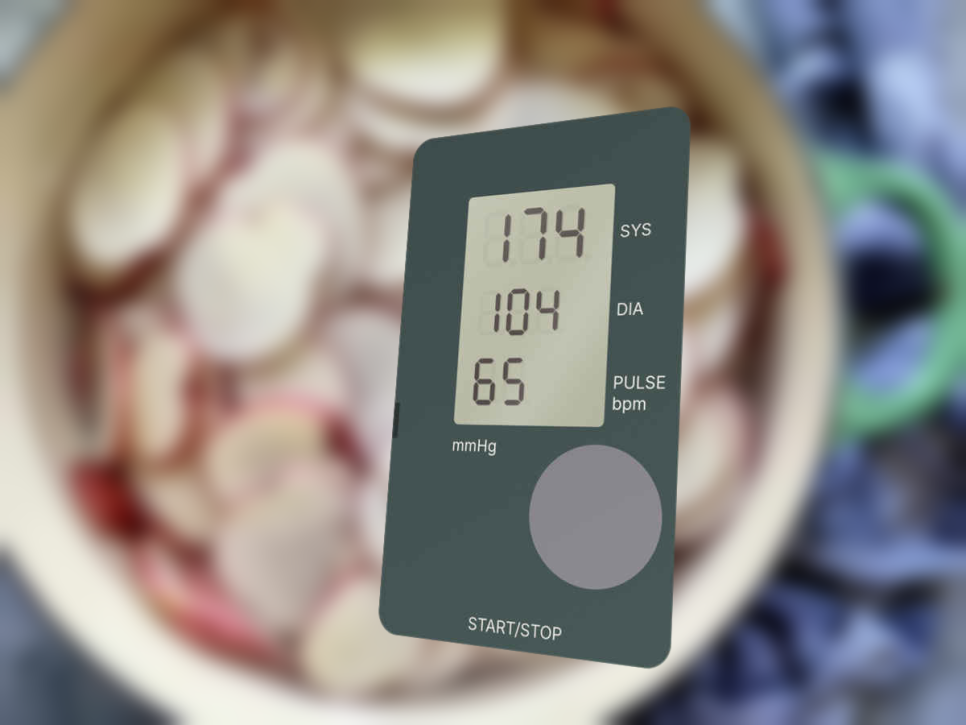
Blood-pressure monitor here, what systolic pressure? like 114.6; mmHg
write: 174; mmHg
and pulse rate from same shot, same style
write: 65; bpm
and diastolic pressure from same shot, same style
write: 104; mmHg
